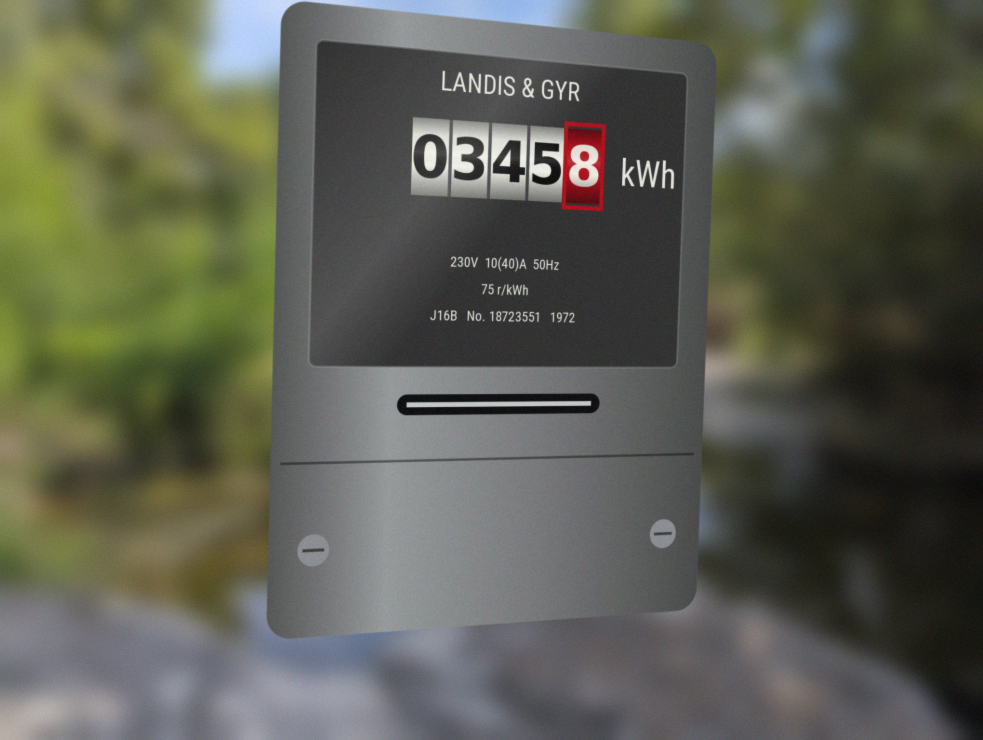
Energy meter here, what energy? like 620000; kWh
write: 345.8; kWh
